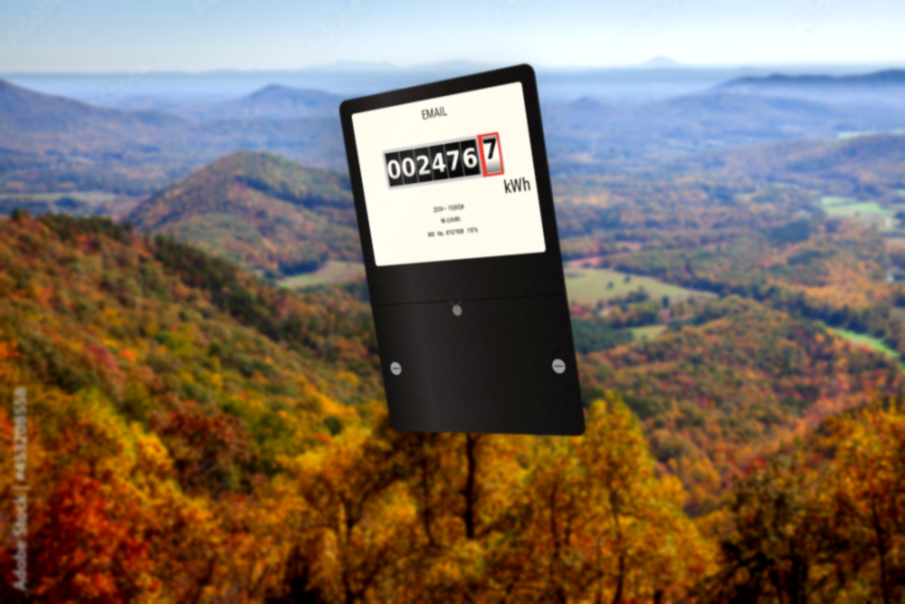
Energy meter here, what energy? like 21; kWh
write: 2476.7; kWh
